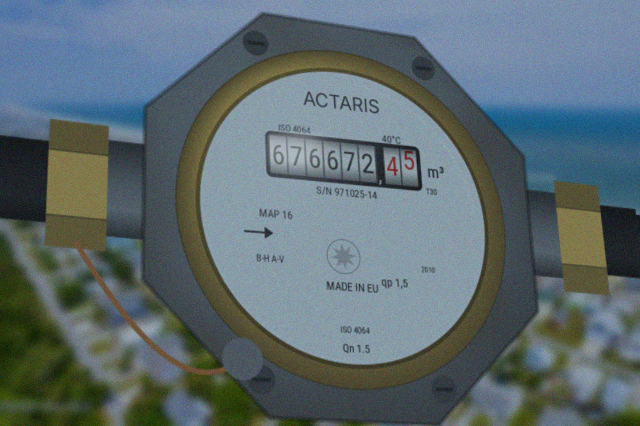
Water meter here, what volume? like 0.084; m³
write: 676672.45; m³
